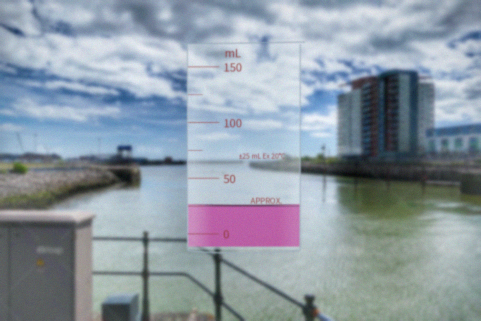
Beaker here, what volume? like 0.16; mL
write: 25; mL
